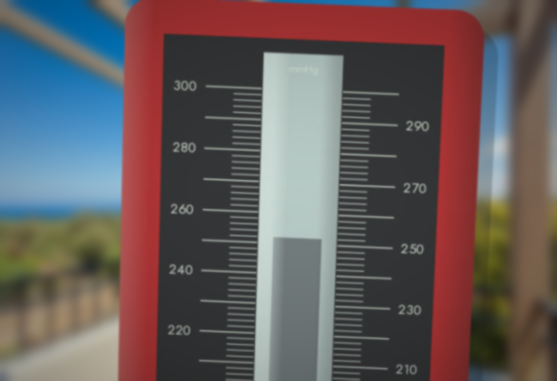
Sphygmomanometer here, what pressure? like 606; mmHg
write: 252; mmHg
